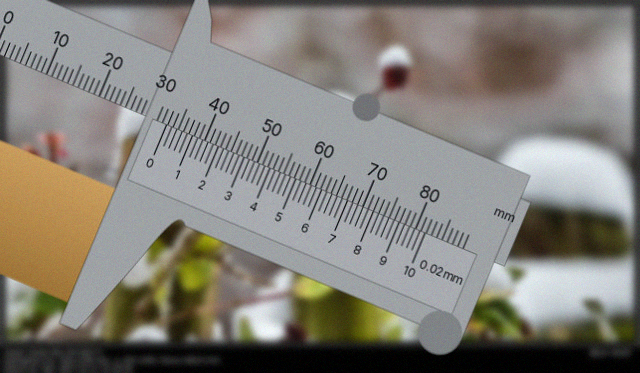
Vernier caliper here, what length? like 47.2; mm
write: 32.8; mm
